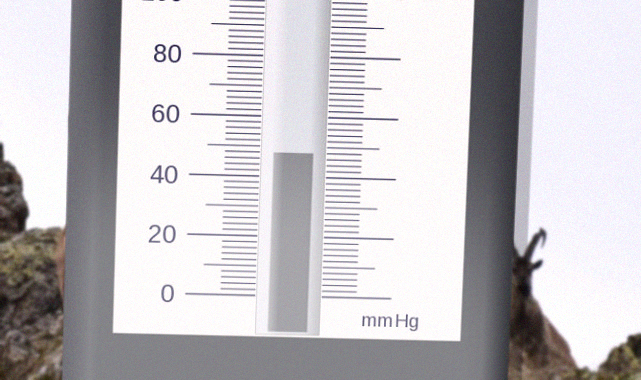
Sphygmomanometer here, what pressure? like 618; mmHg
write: 48; mmHg
